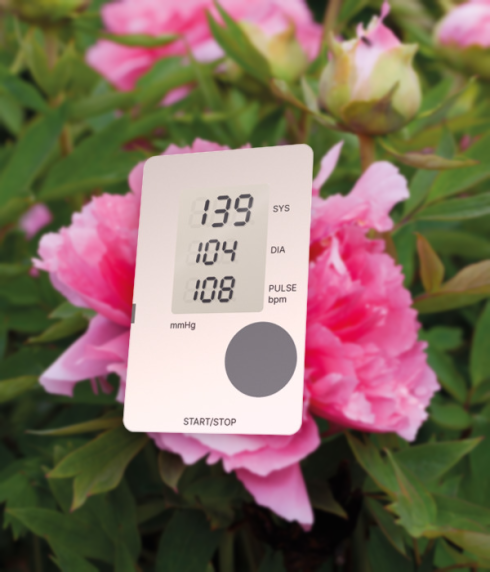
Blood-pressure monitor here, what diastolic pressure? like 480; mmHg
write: 104; mmHg
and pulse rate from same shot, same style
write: 108; bpm
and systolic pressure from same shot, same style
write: 139; mmHg
